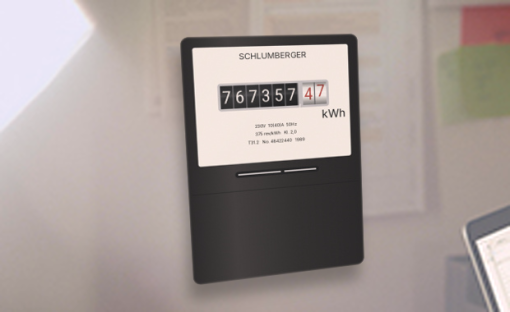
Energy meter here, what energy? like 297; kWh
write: 767357.47; kWh
